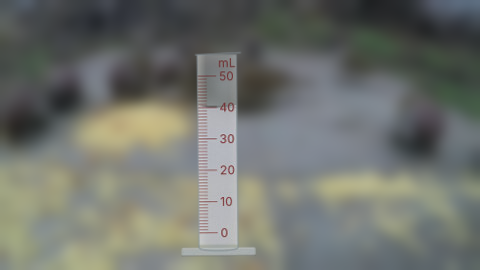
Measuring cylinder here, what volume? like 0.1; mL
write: 40; mL
